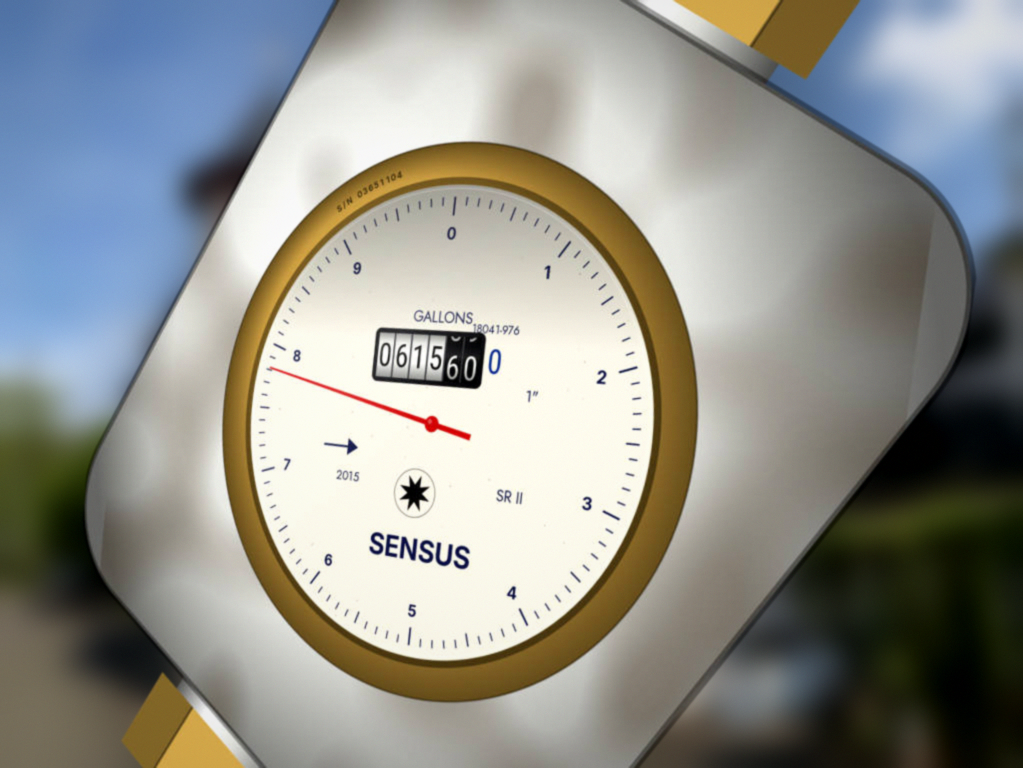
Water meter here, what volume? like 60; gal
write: 615597.8; gal
